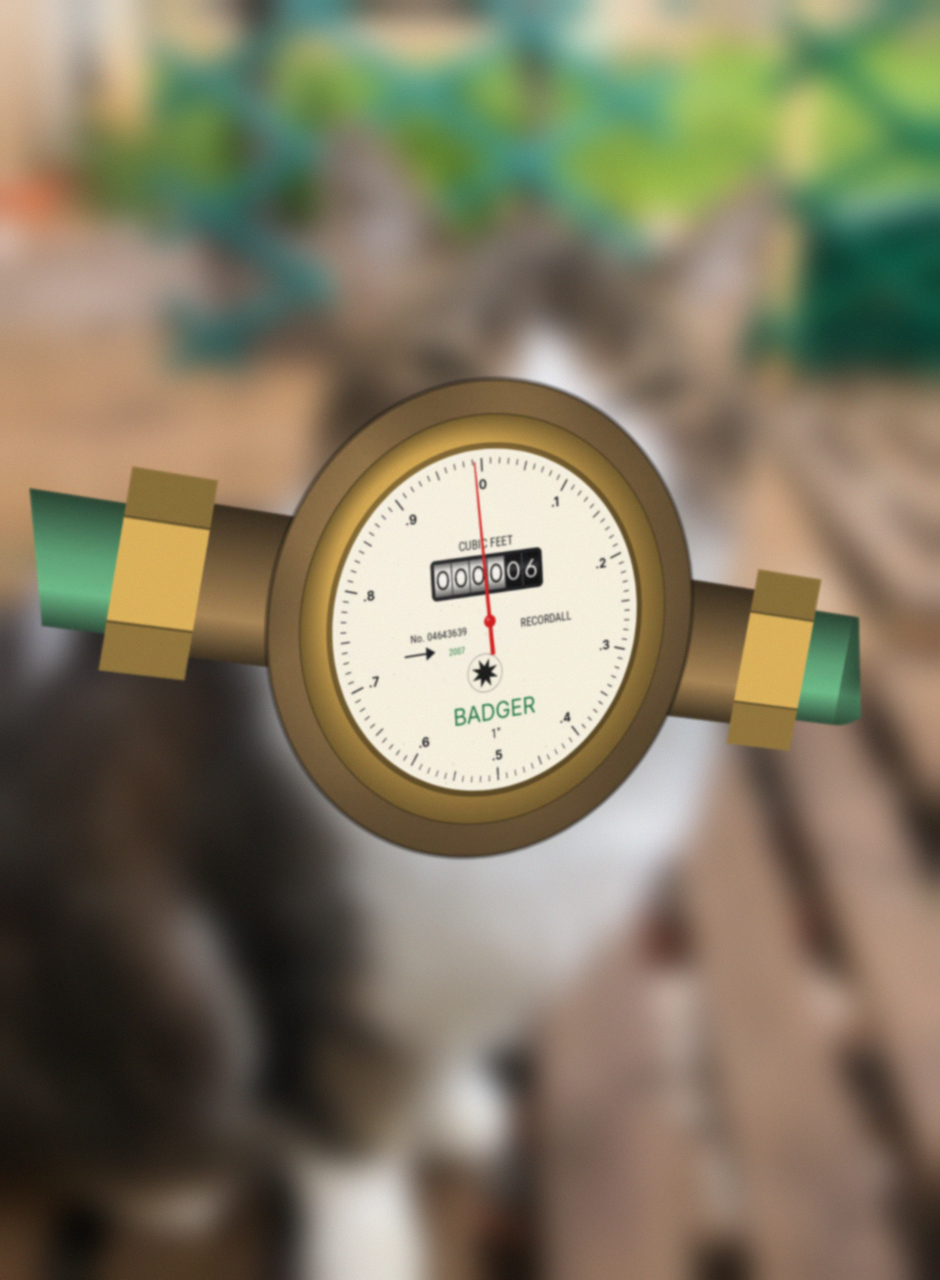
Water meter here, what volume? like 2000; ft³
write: 5.99; ft³
